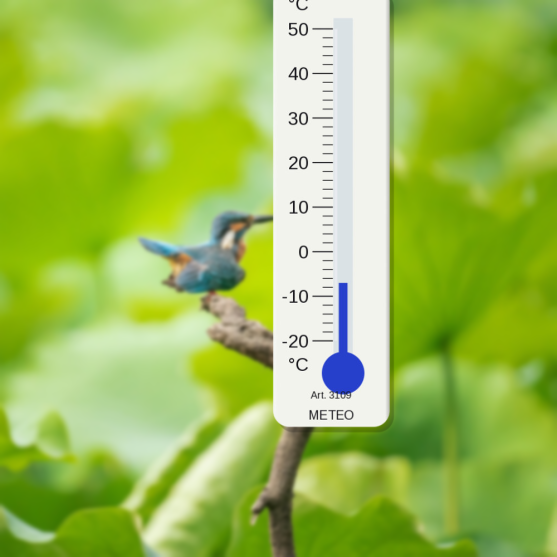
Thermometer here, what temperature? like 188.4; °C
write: -7; °C
